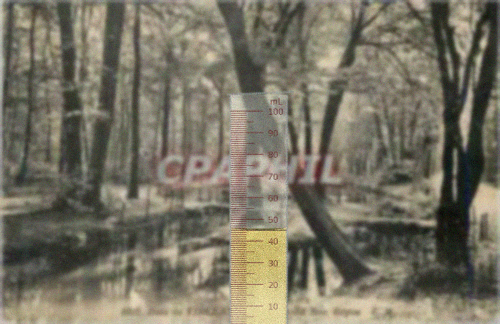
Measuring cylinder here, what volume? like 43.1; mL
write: 45; mL
